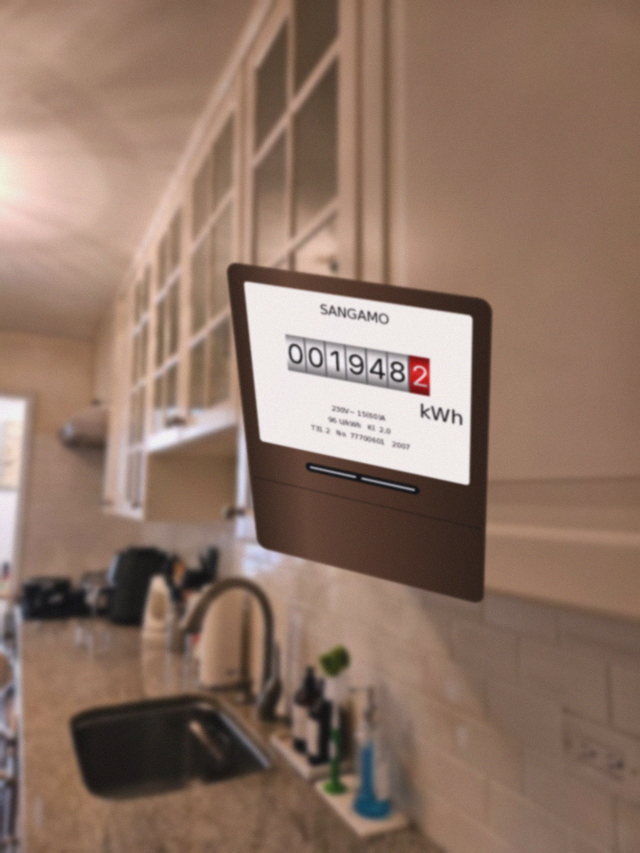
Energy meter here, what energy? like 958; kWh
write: 1948.2; kWh
